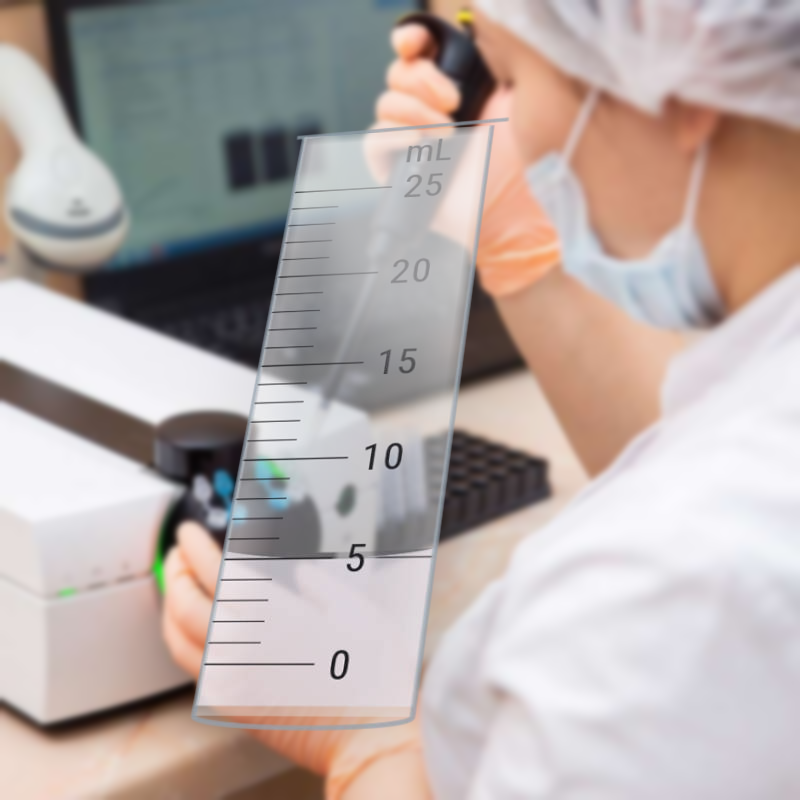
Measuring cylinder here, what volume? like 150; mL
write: 5; mL
